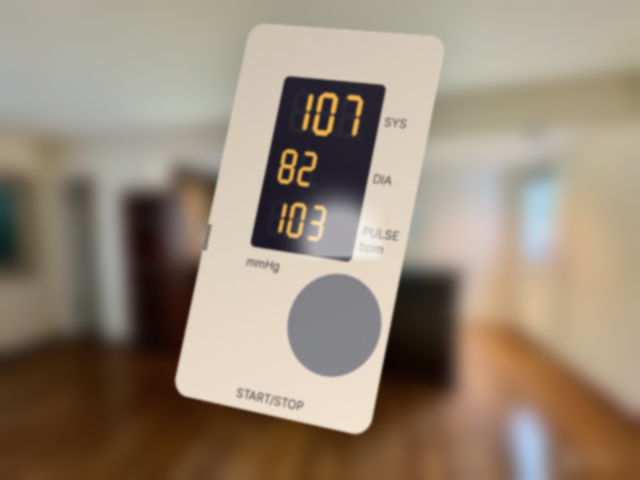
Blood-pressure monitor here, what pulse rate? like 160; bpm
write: 103; bpm
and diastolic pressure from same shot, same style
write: 82; mmHg
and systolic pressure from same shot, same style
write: 107; mmHg
